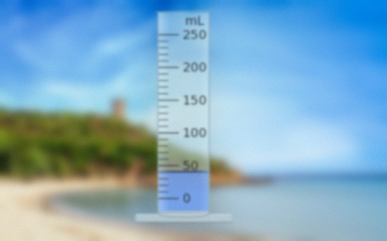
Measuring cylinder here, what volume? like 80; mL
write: 40; mL
